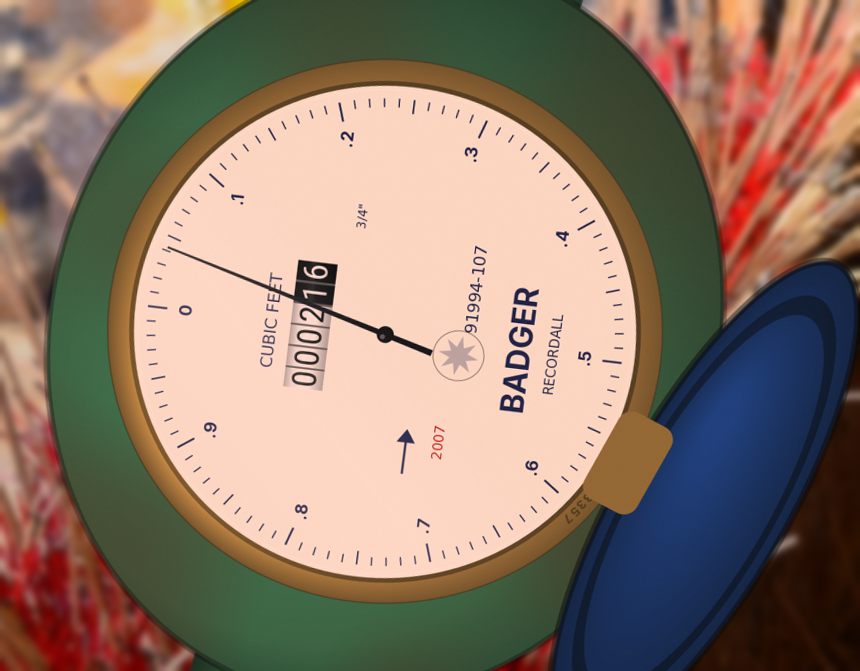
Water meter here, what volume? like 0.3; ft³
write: 216.04; ft³
